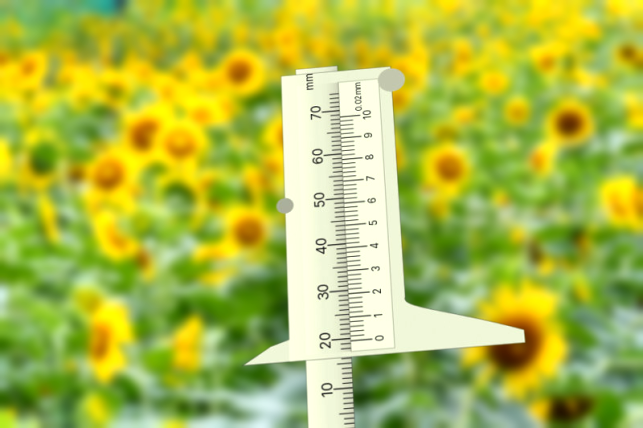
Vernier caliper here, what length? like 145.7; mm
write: 19.5; mm
